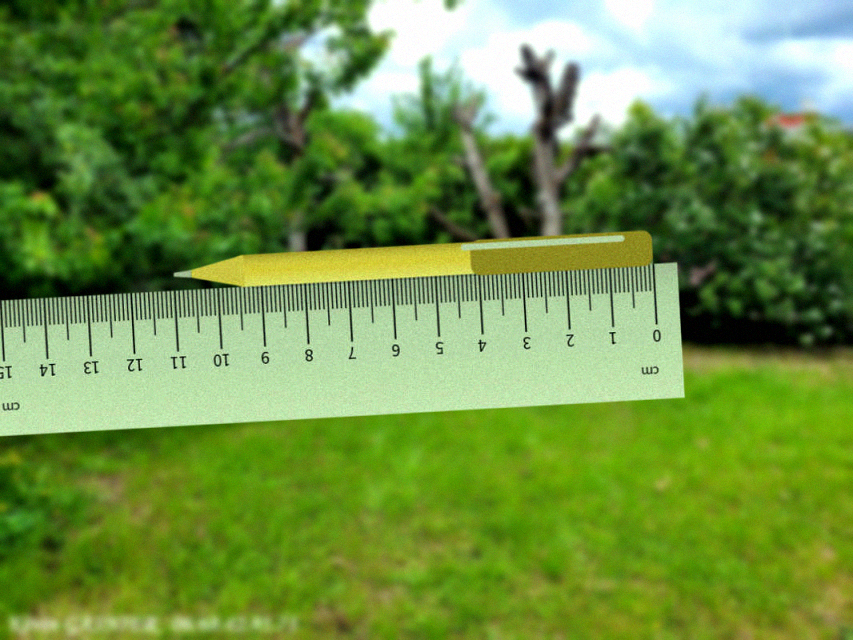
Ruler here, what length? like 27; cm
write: 11; cm
